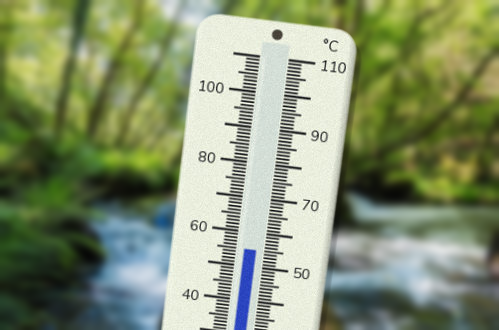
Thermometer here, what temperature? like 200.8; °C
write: 55; °C
